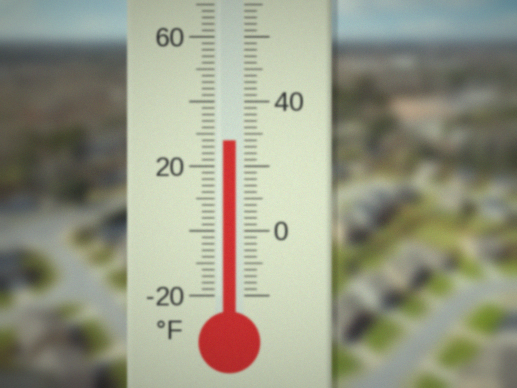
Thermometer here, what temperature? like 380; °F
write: 28; °F
